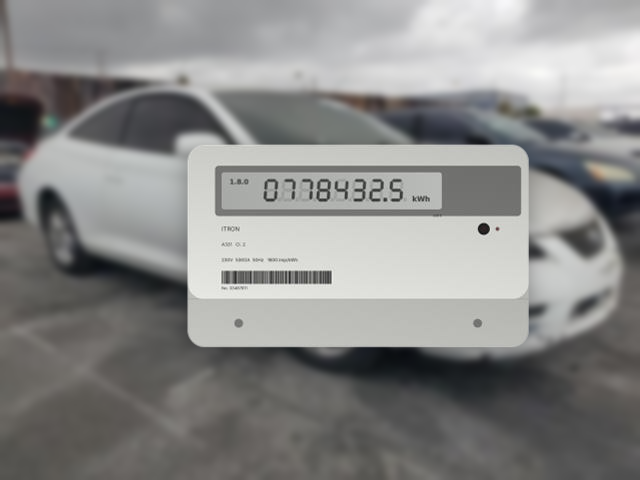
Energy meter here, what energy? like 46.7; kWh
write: 778432.5; kWh
